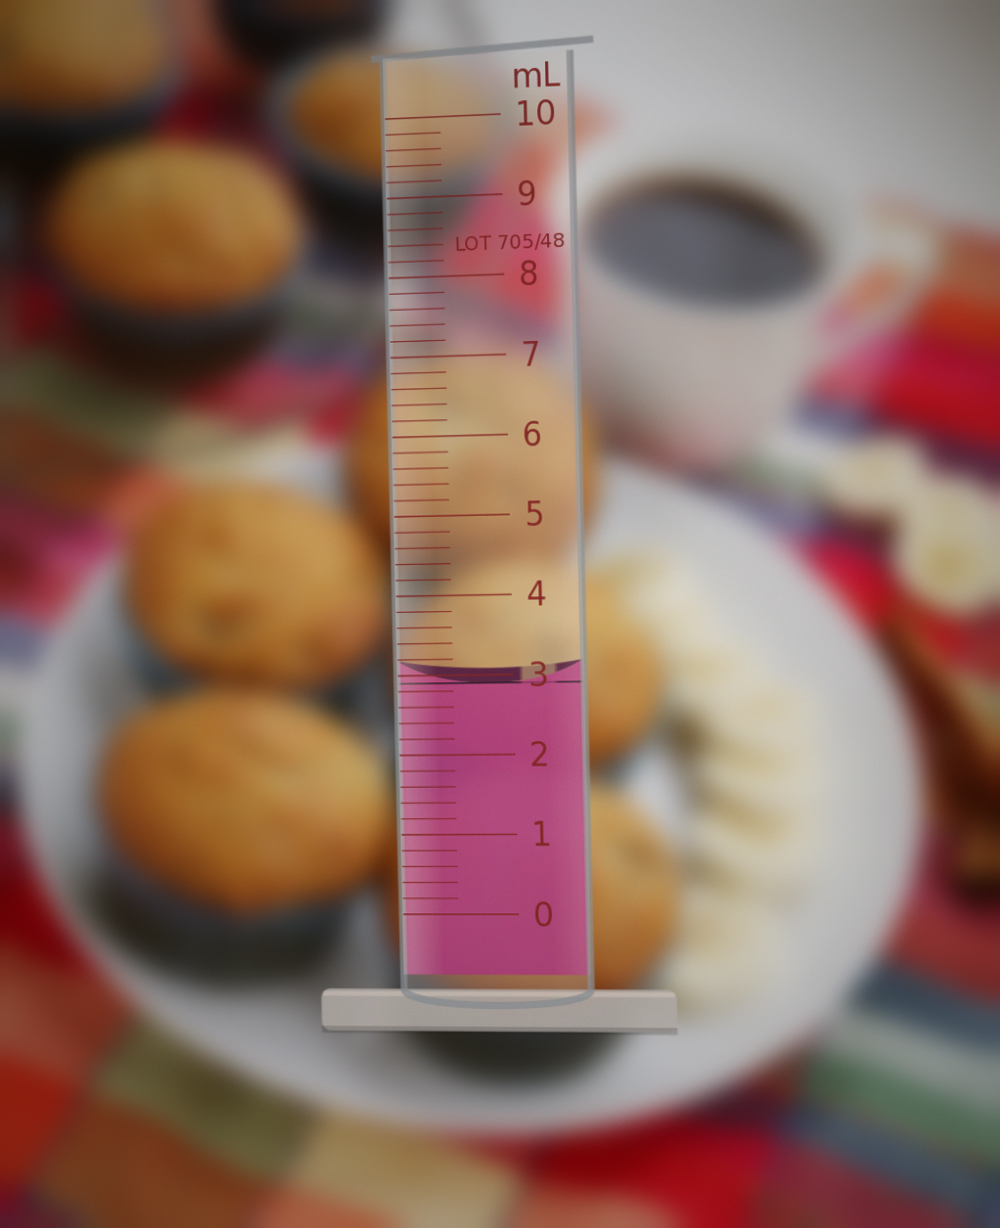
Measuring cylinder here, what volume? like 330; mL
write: 2.9; mL
